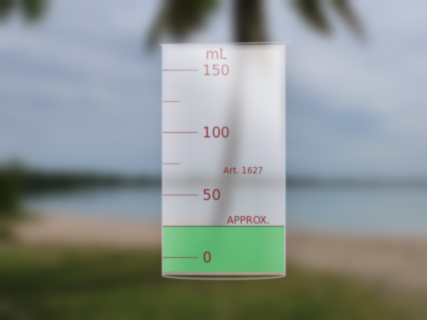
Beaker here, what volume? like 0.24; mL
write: 25; mL
